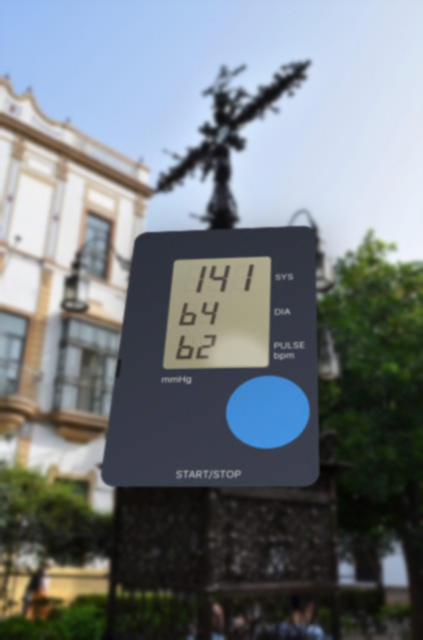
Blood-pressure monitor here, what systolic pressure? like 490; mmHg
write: 141; mmHg
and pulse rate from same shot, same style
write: 62; bpm
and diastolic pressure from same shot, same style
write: 64; mmHg
